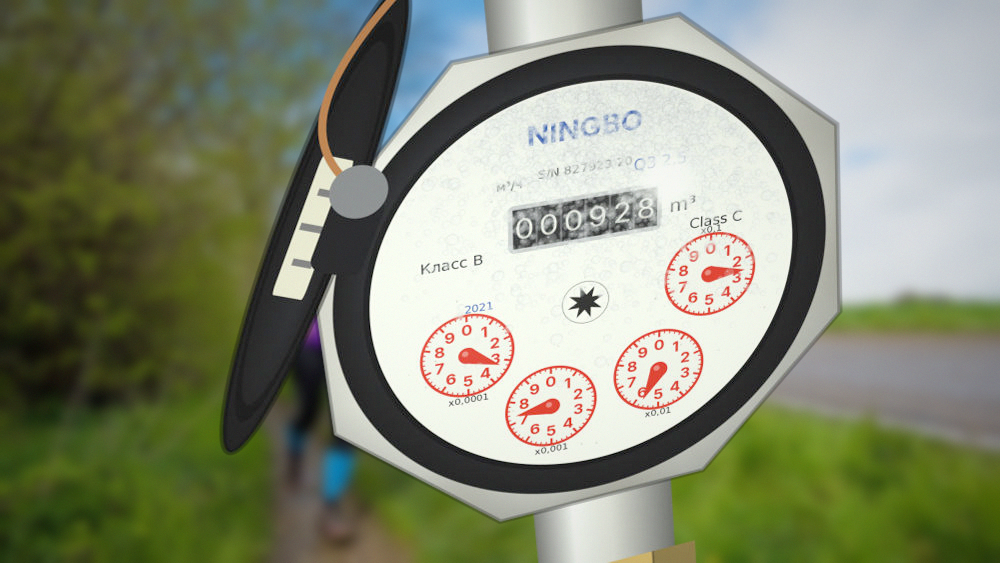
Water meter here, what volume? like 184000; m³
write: 928.2573; m³
